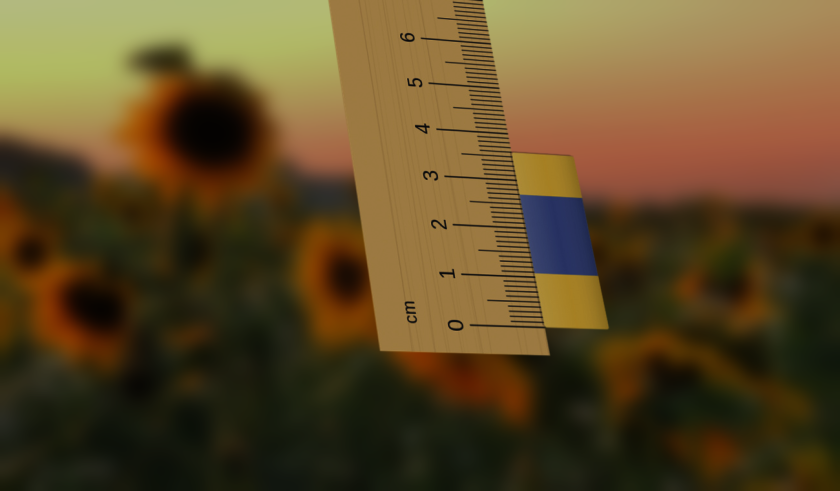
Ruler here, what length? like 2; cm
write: 3.6; cm
